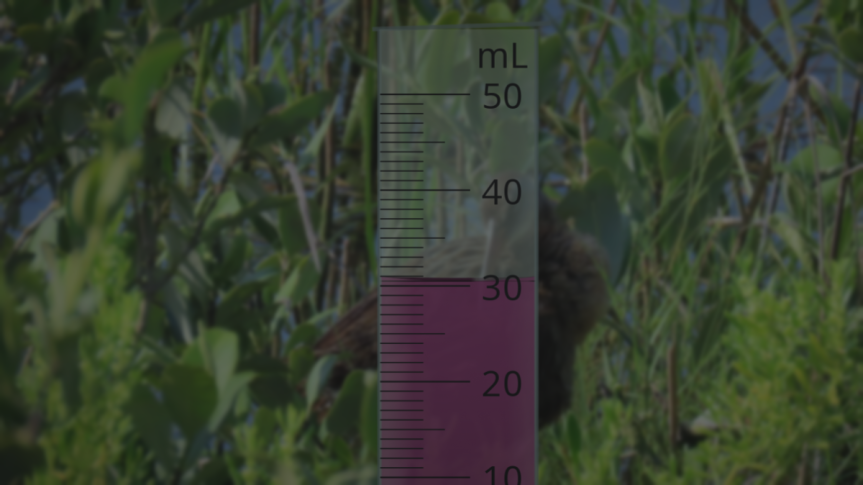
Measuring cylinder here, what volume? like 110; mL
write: 30.5; mL
